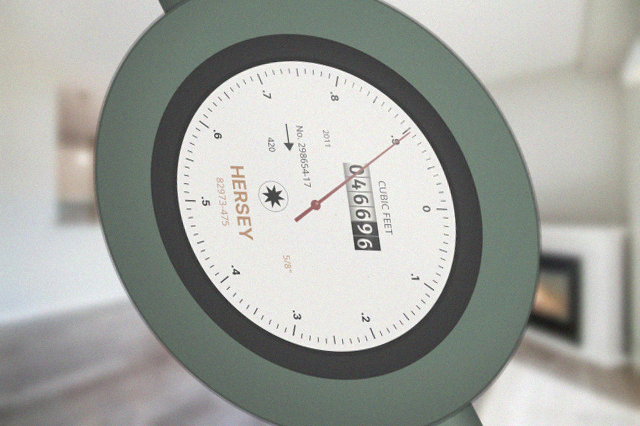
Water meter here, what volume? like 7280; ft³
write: 46695.90; ft³
